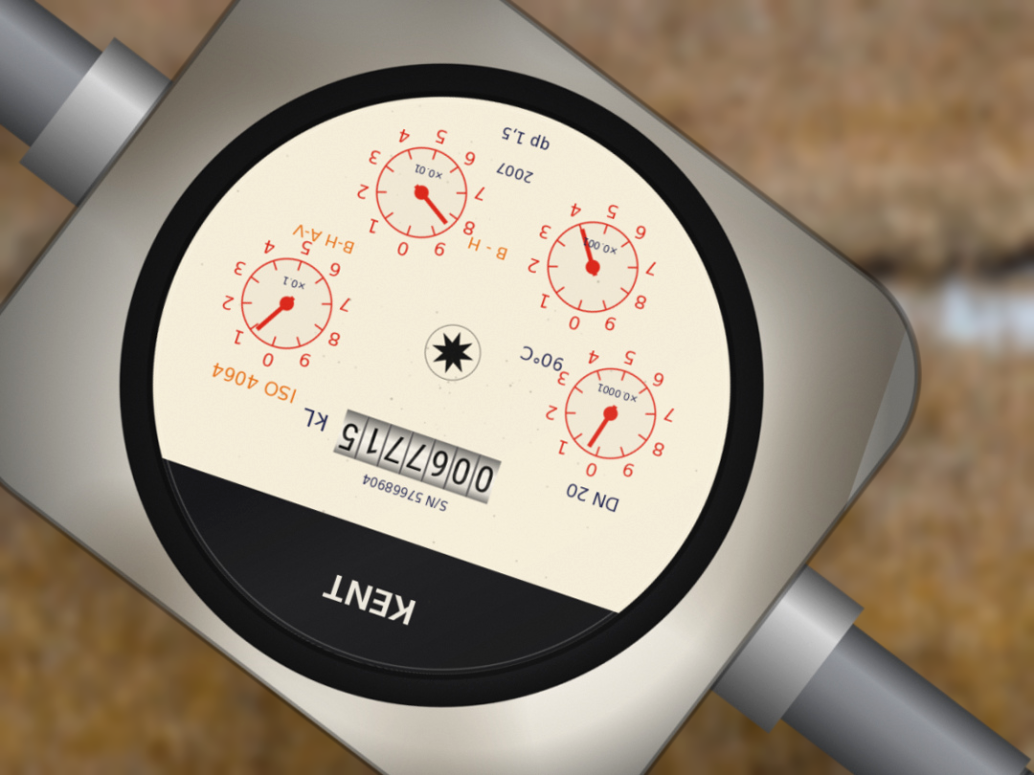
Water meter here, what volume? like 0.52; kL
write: 67715.0840; kL
